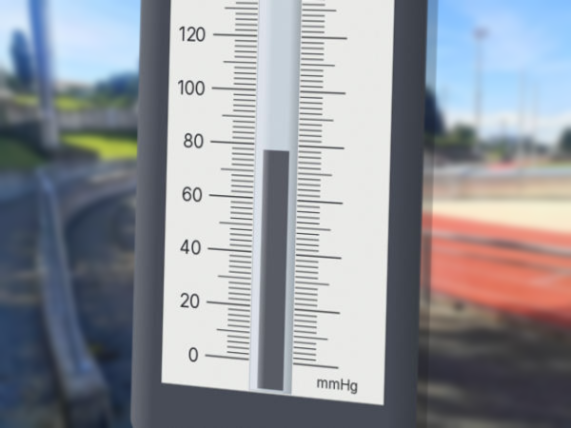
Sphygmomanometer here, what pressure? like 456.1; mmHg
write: 78; mmHg
